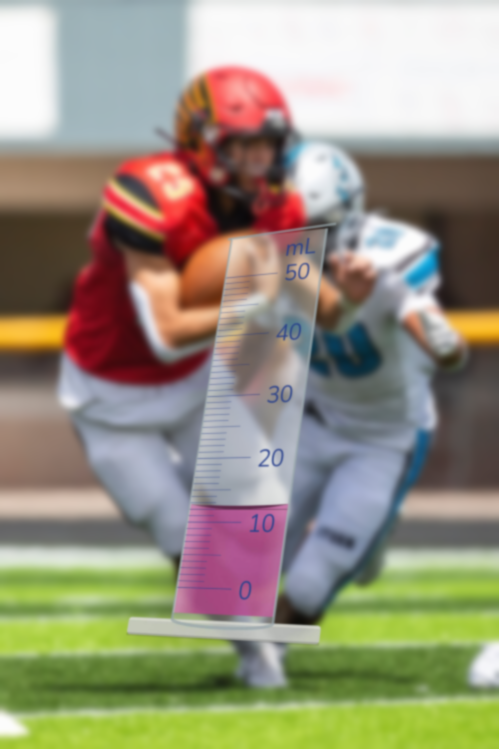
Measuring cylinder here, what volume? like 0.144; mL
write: 12; mL
